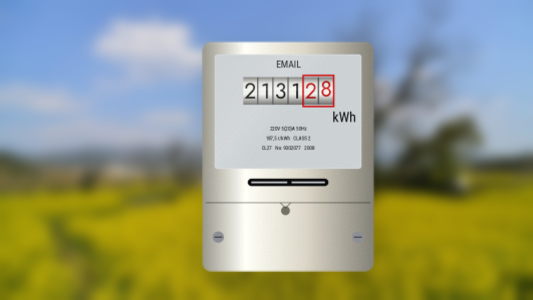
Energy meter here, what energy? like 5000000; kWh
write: 2131.28; kWh
